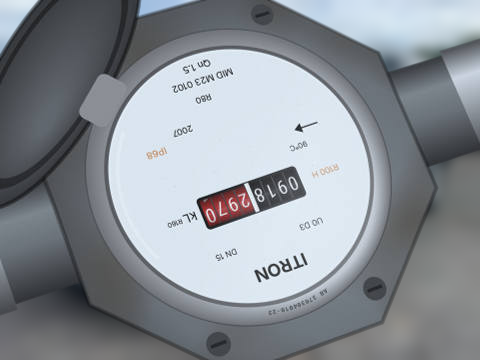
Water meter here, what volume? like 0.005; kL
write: 918.2970; kL
